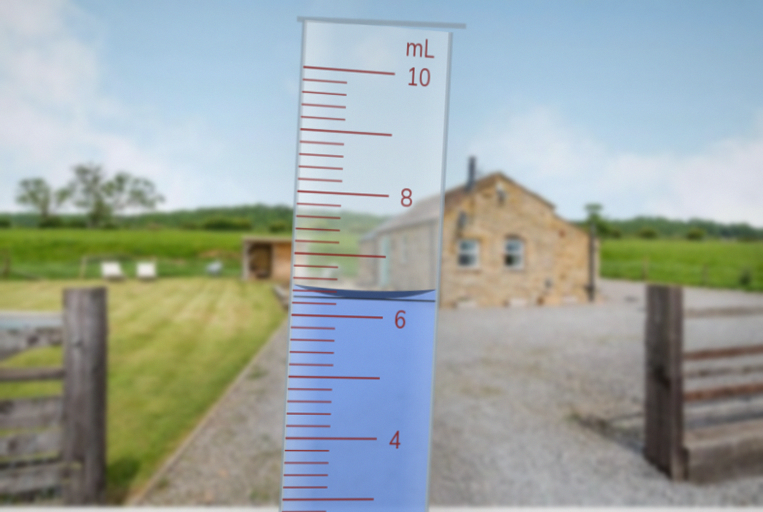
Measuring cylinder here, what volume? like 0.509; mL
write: 6.3; mL
